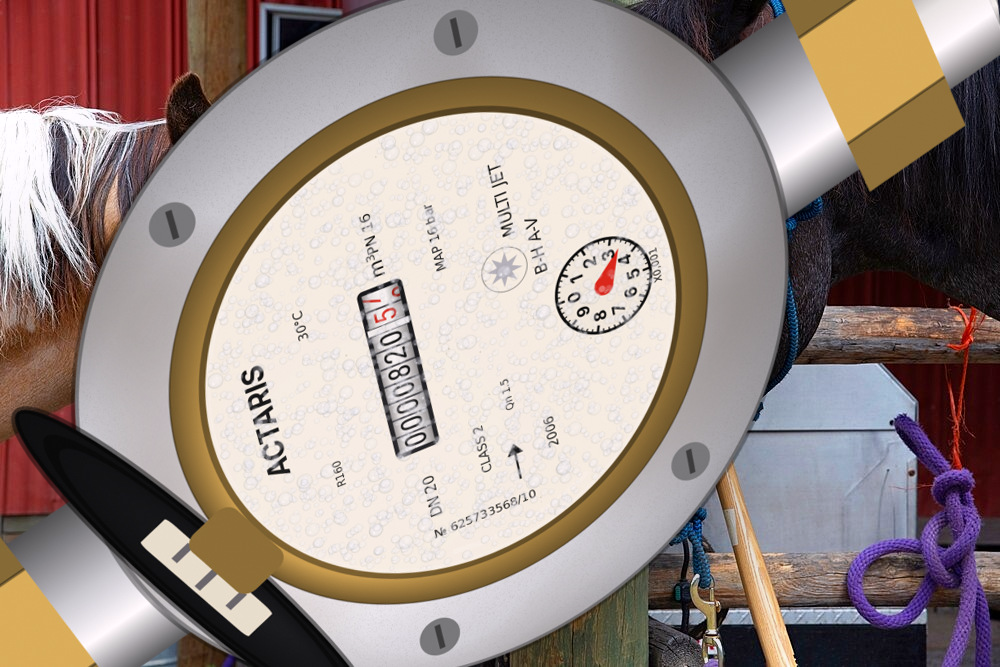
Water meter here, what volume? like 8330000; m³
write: 820.573; m³
